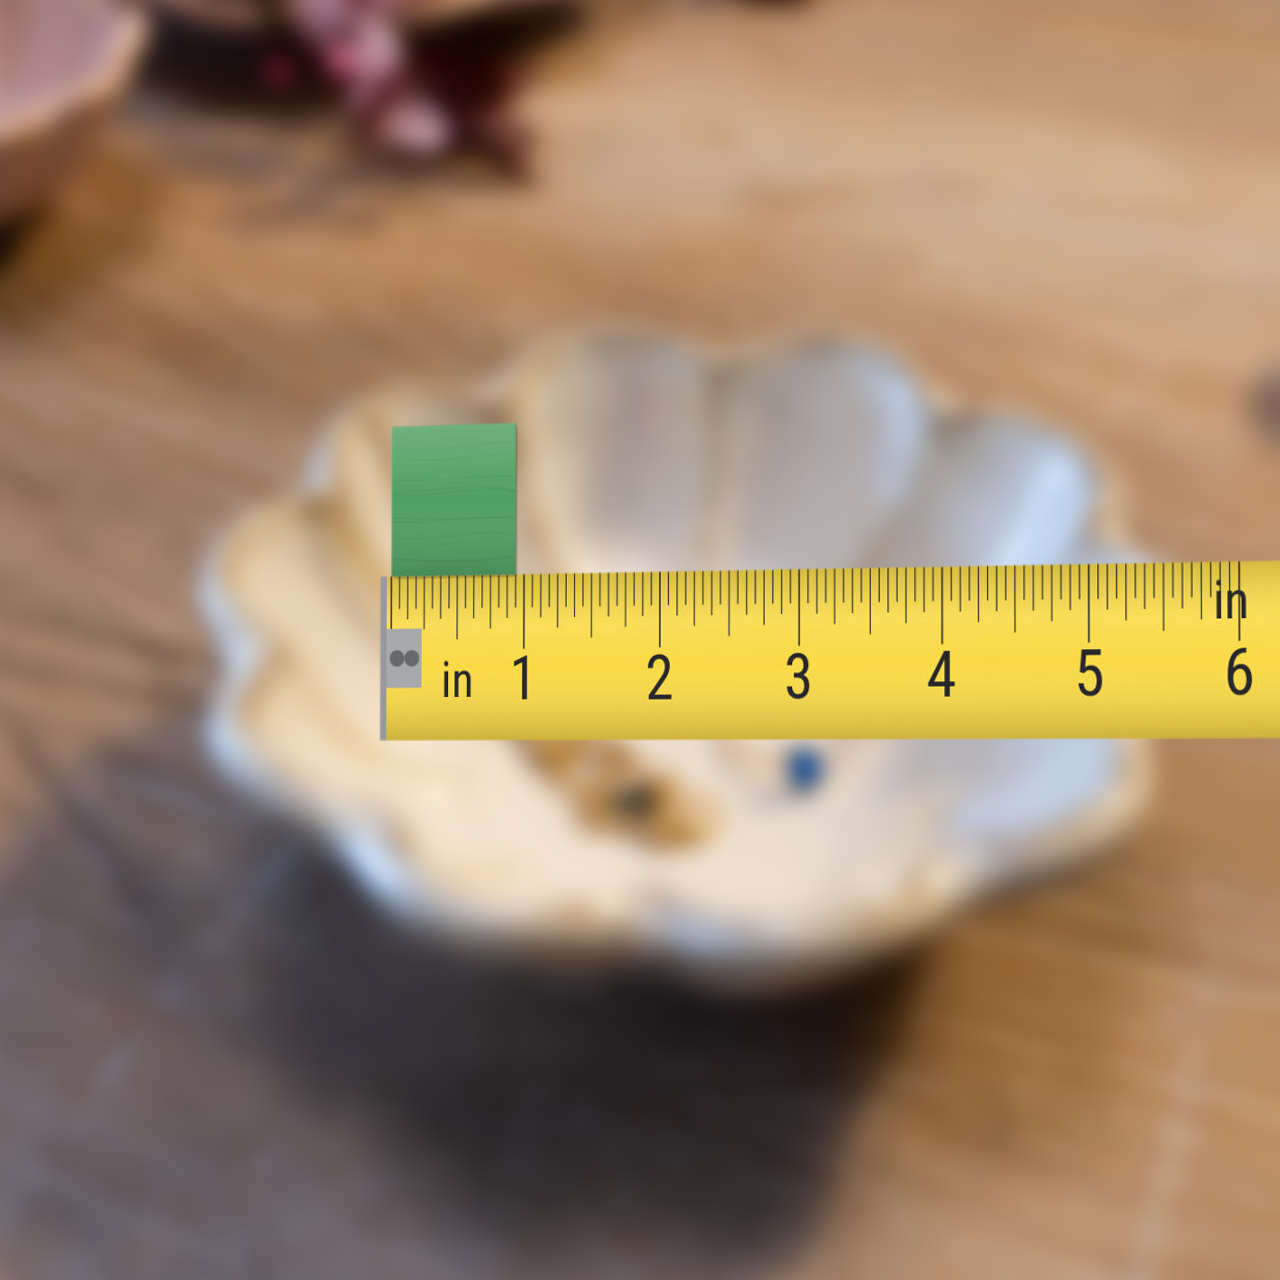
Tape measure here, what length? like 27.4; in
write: 0.9375; in
